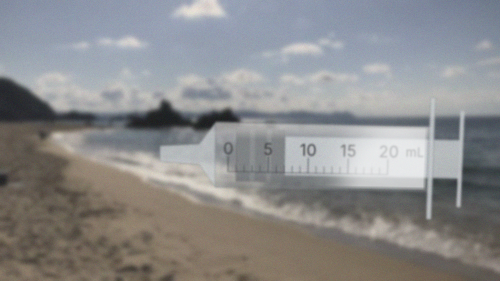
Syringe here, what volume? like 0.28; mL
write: 1; mL
